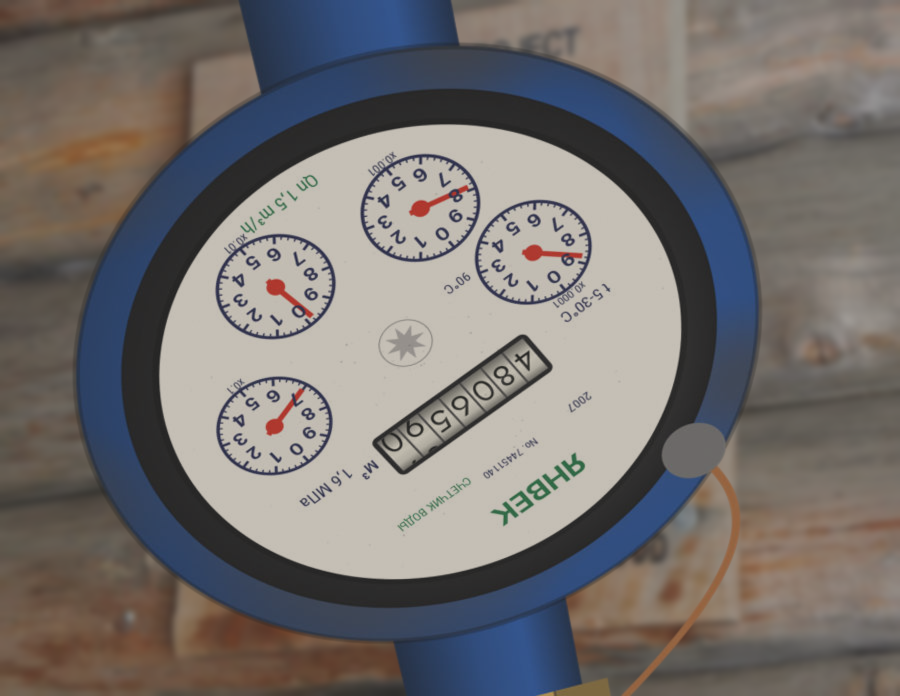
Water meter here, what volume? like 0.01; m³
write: 4806589.6978; m³
